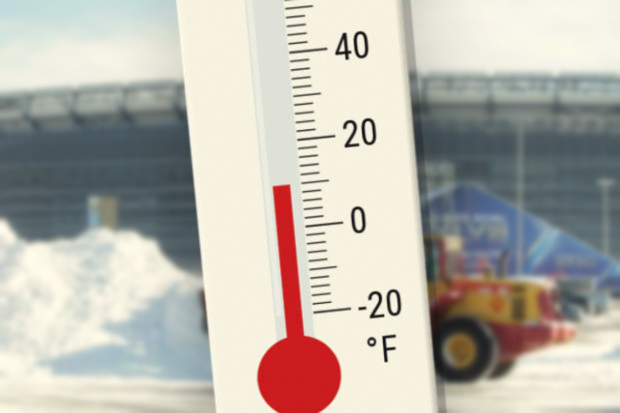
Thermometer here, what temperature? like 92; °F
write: 10; °F
